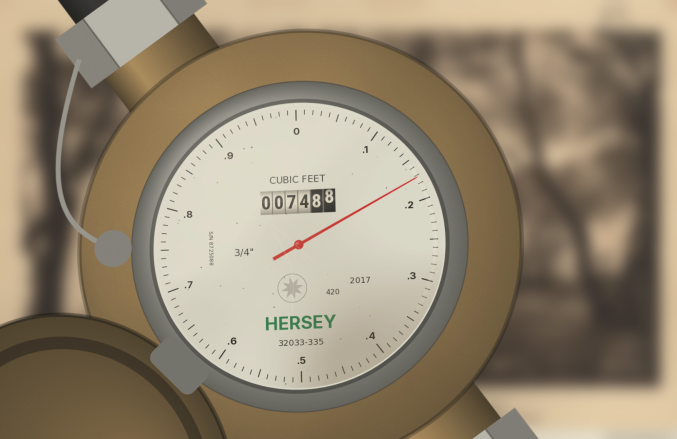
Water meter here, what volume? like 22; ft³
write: 7488.17; ft³
